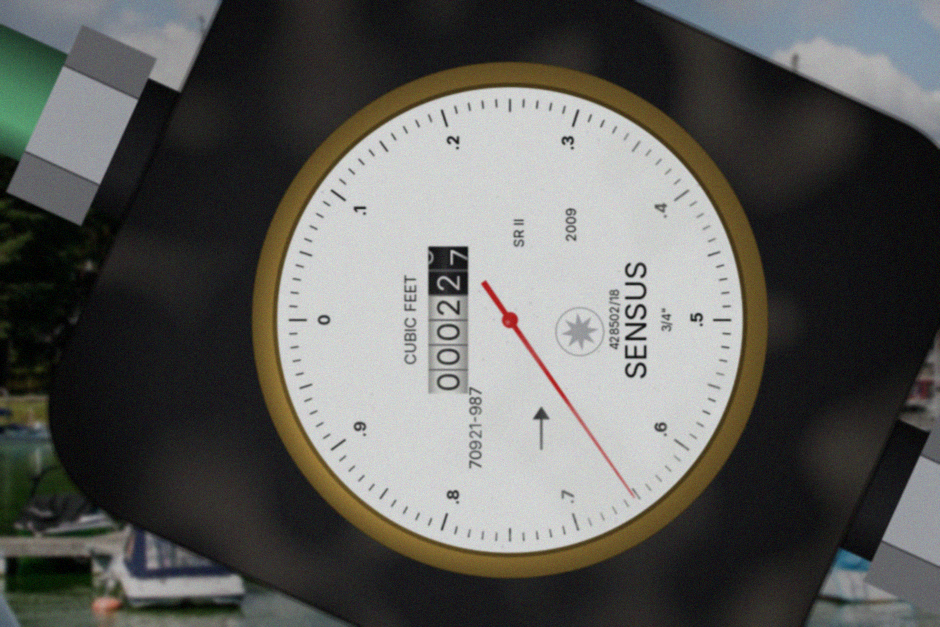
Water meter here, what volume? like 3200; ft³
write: 226.65; ft³
